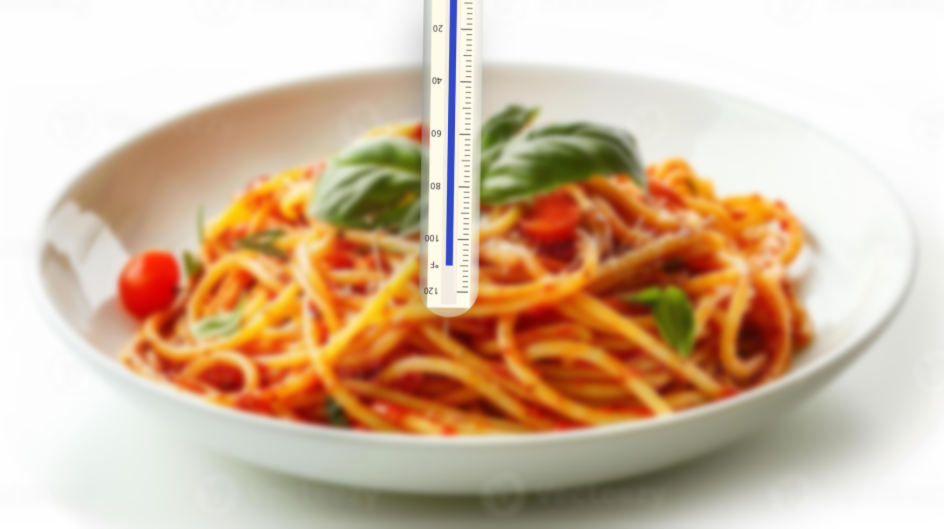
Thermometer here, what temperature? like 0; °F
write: 110; °F
